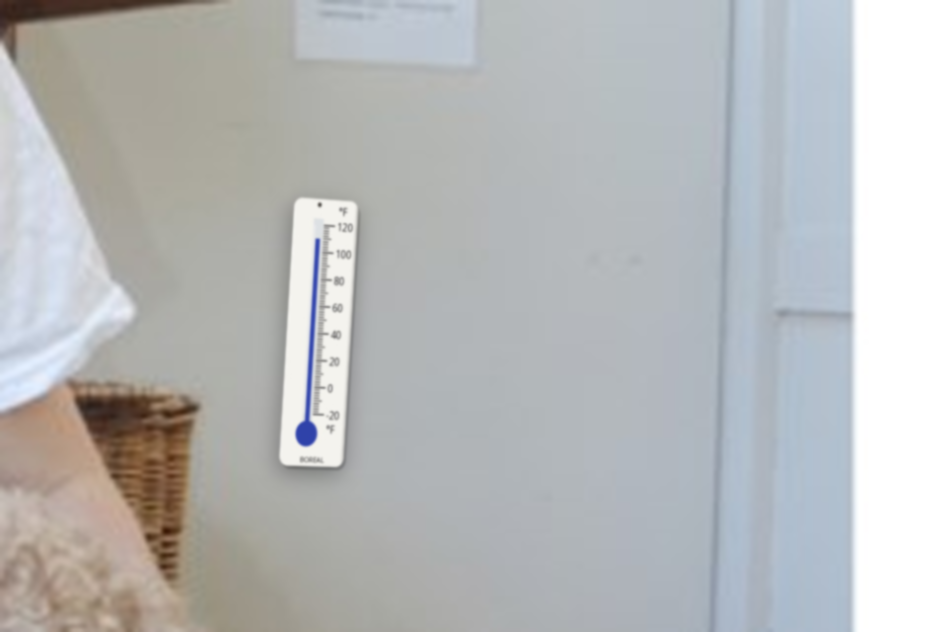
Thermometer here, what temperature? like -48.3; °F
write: 110; °F
